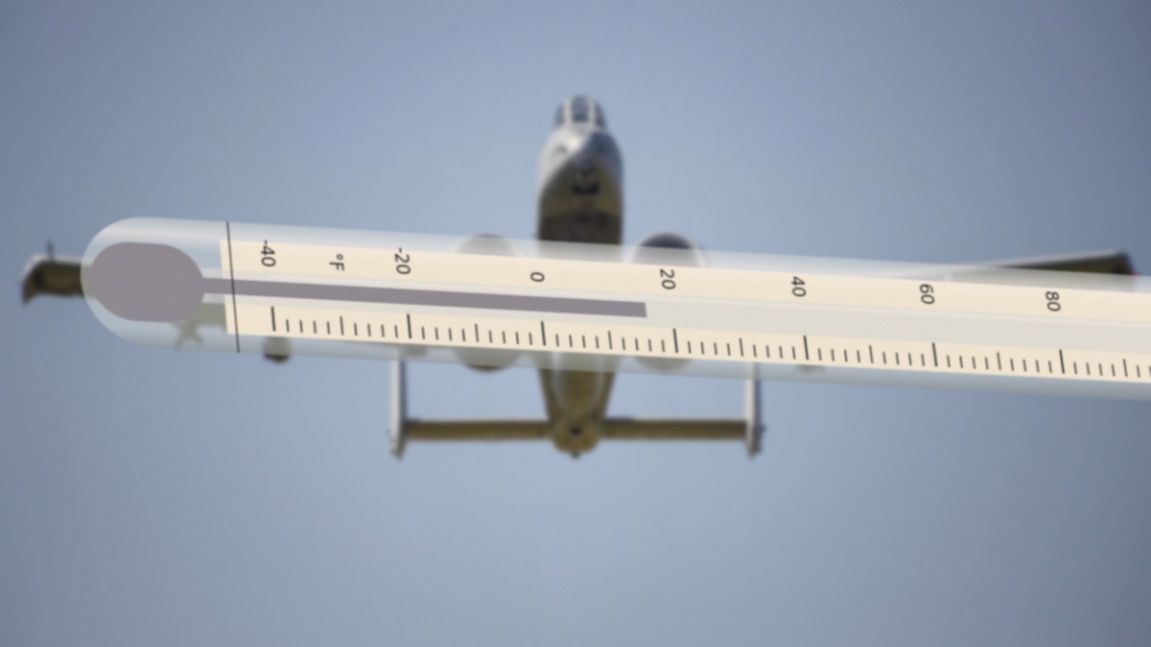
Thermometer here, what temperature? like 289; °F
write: 16; °F
